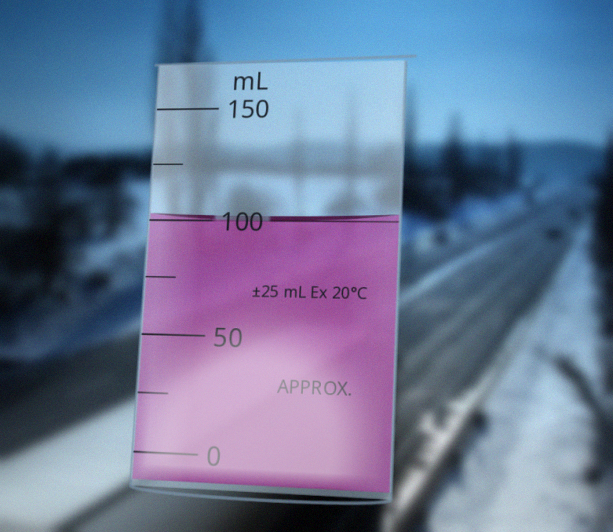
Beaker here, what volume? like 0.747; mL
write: 100; mL
